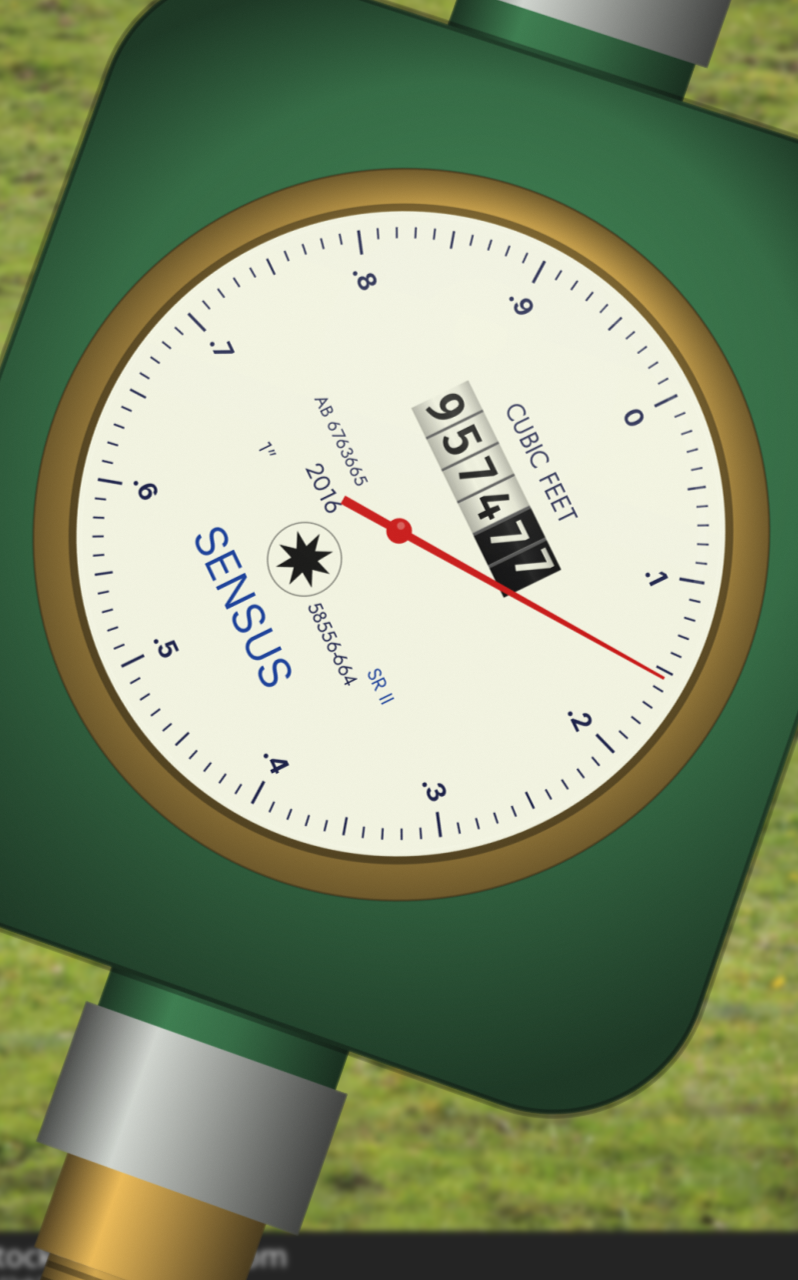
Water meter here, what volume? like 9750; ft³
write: 957477.15; ft³
